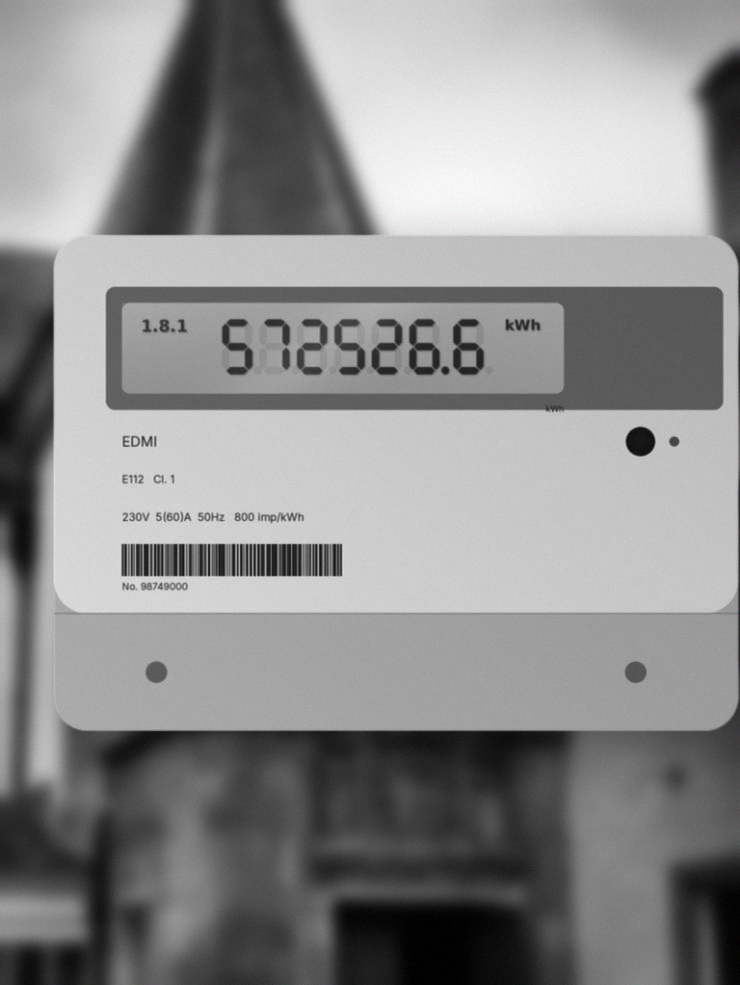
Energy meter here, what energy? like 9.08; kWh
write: 572526.6; kWh
